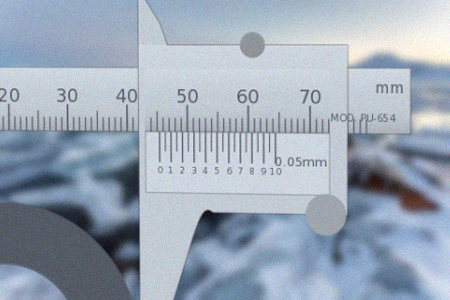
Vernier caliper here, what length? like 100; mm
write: 45.4; mm
